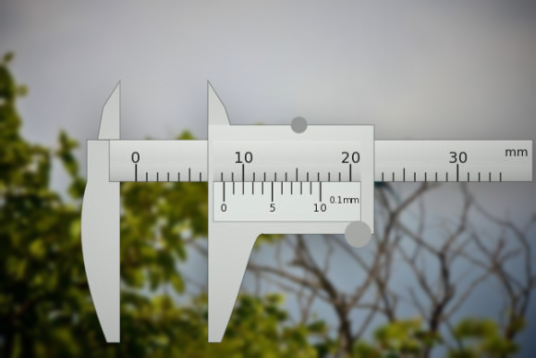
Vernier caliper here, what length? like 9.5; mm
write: 8.2; mm
